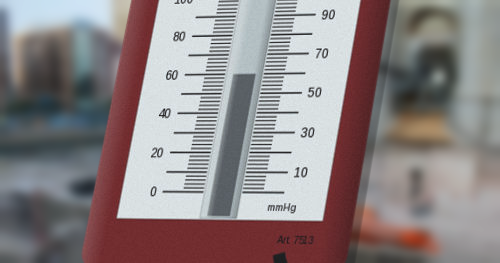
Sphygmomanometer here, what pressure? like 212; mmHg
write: 60; mmHg
